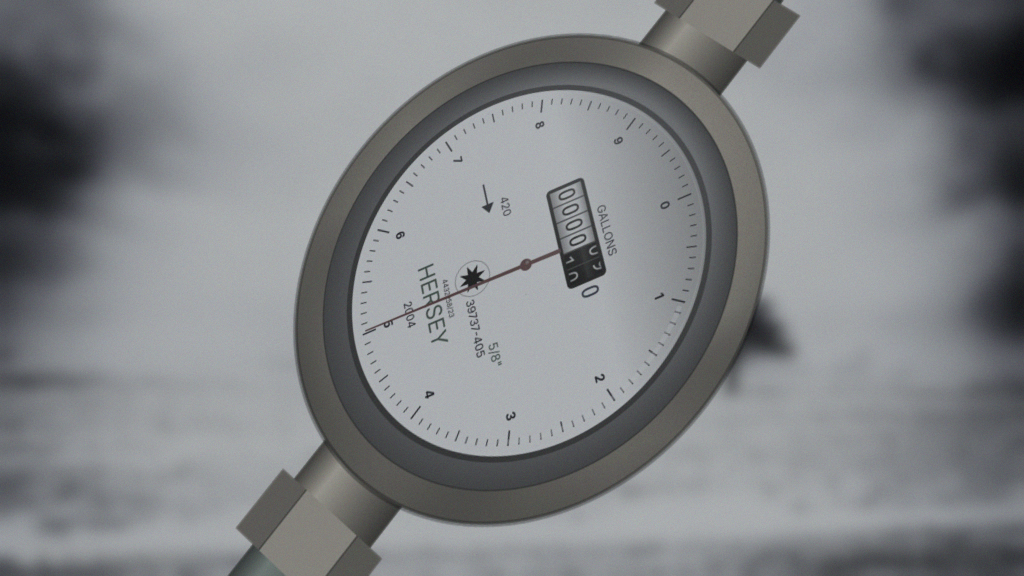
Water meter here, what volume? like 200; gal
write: 95.0; gal
